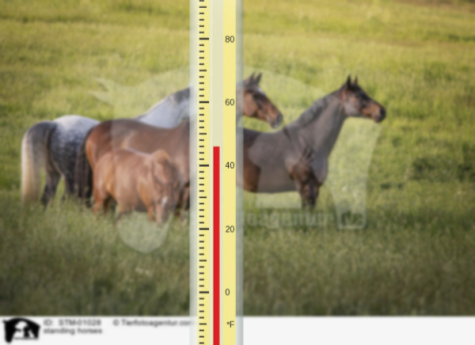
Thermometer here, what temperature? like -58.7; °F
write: 46; °F
